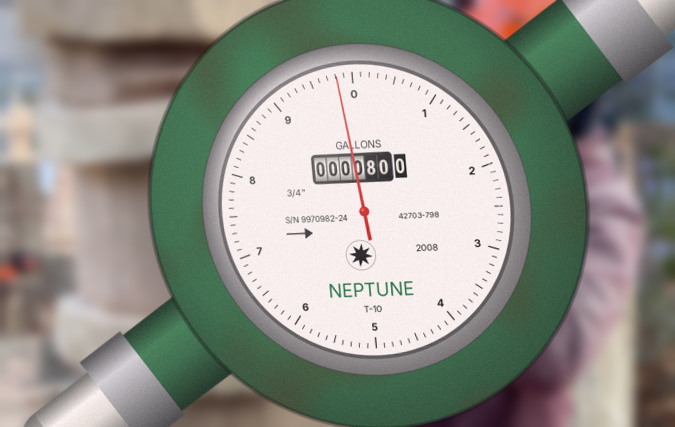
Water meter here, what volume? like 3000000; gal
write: 799.8; gal
